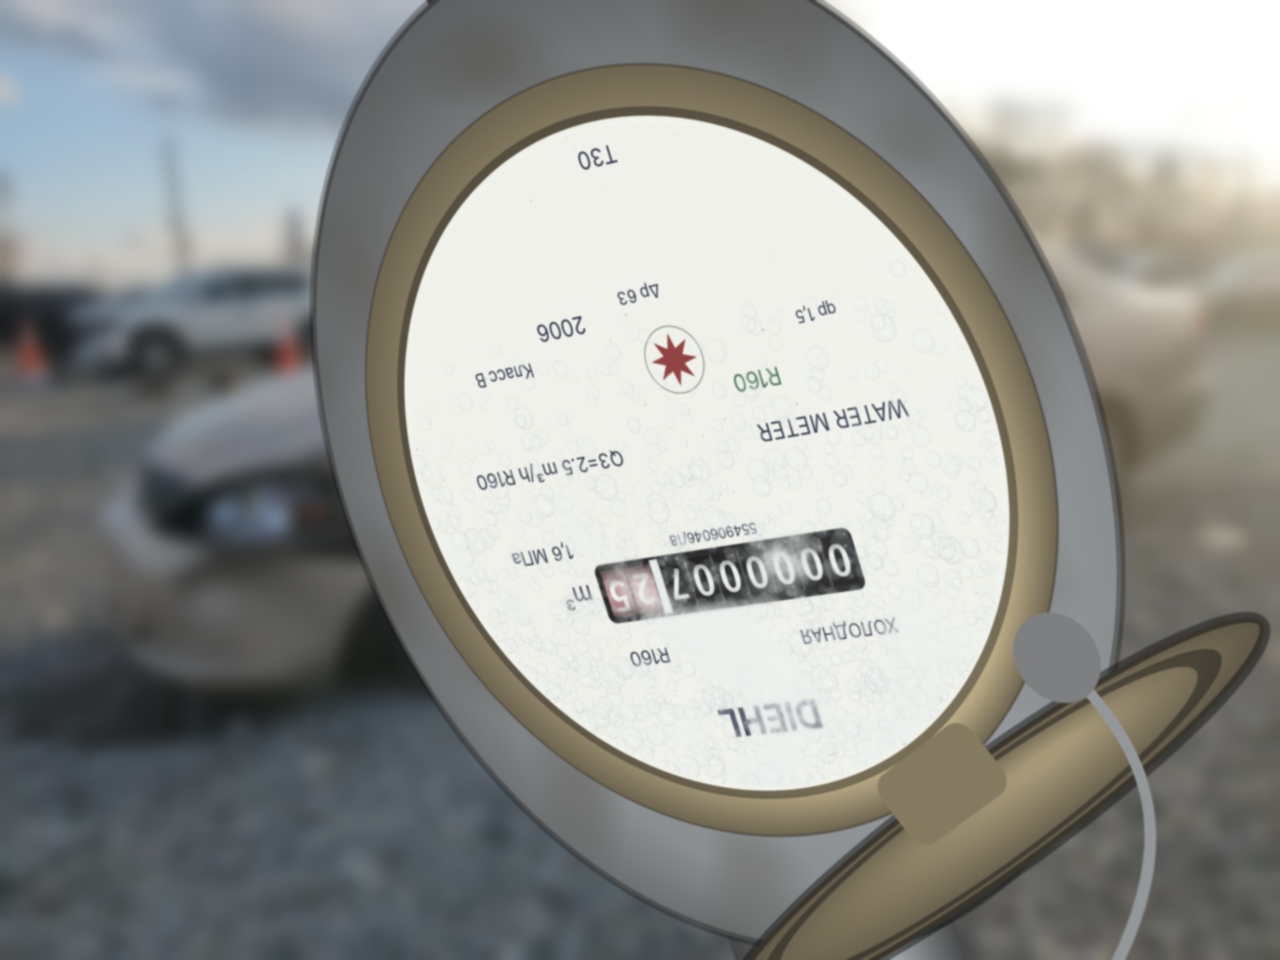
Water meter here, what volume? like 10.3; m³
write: 7.25; m³
